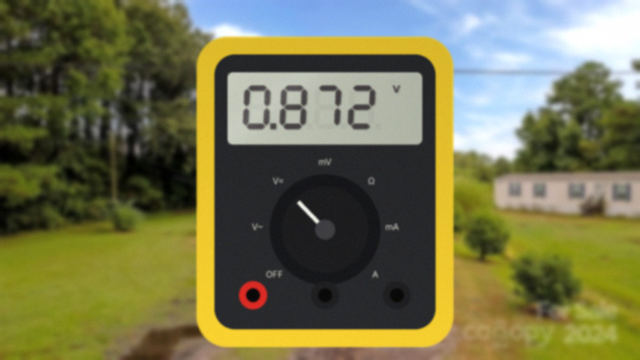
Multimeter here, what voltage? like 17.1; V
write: 0.872; V
